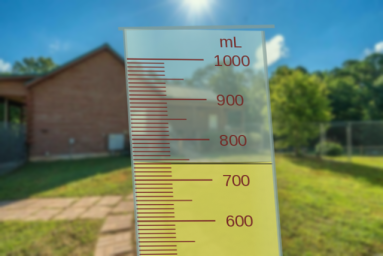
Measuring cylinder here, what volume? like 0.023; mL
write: 740; mL
